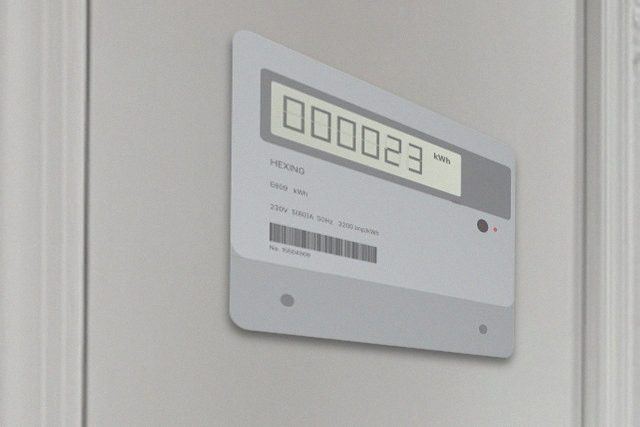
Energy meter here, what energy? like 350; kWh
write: 23; kWh
